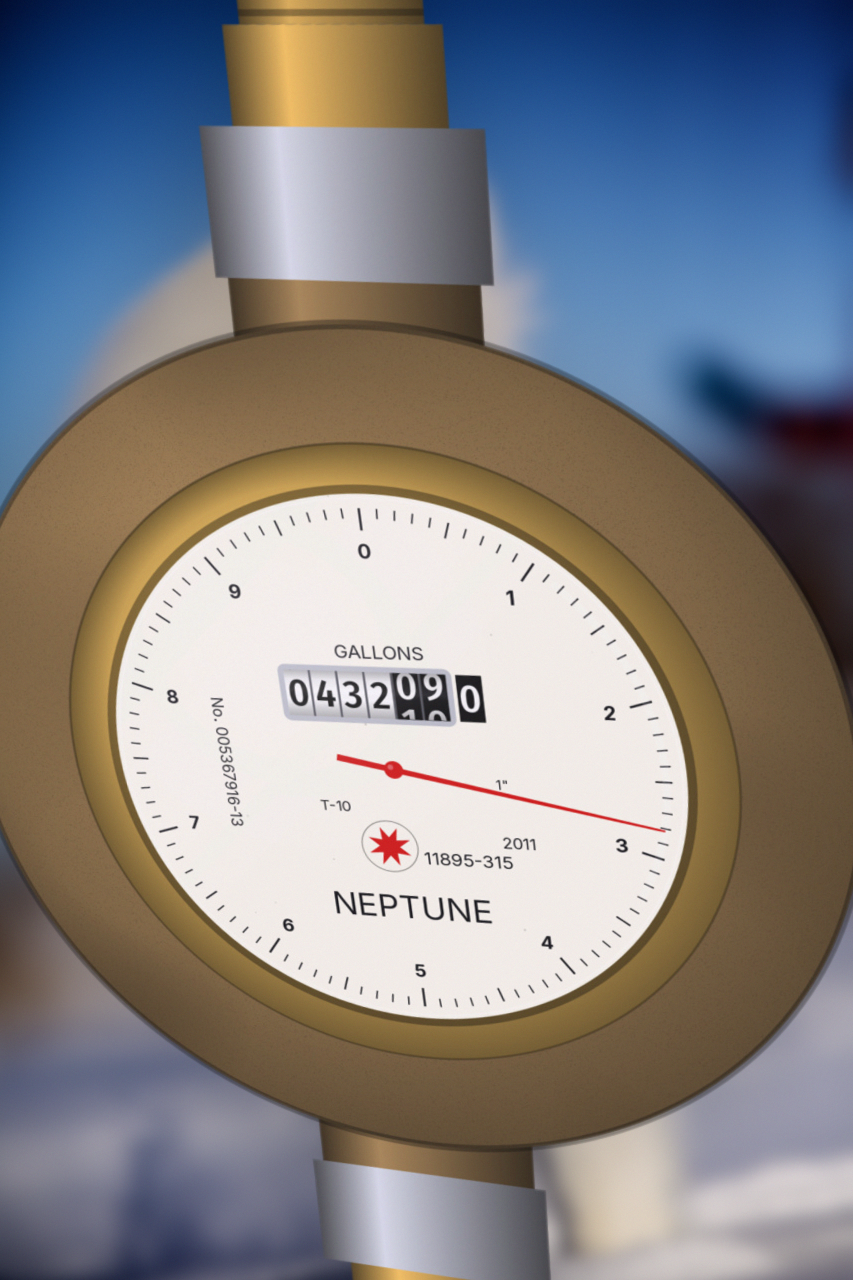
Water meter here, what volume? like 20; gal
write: 432092.8; gal
